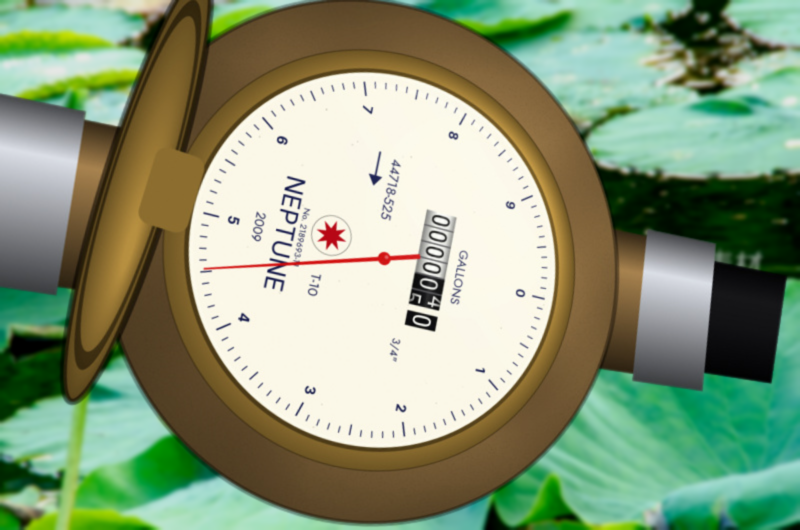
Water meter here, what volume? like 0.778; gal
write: 44.5; gal
